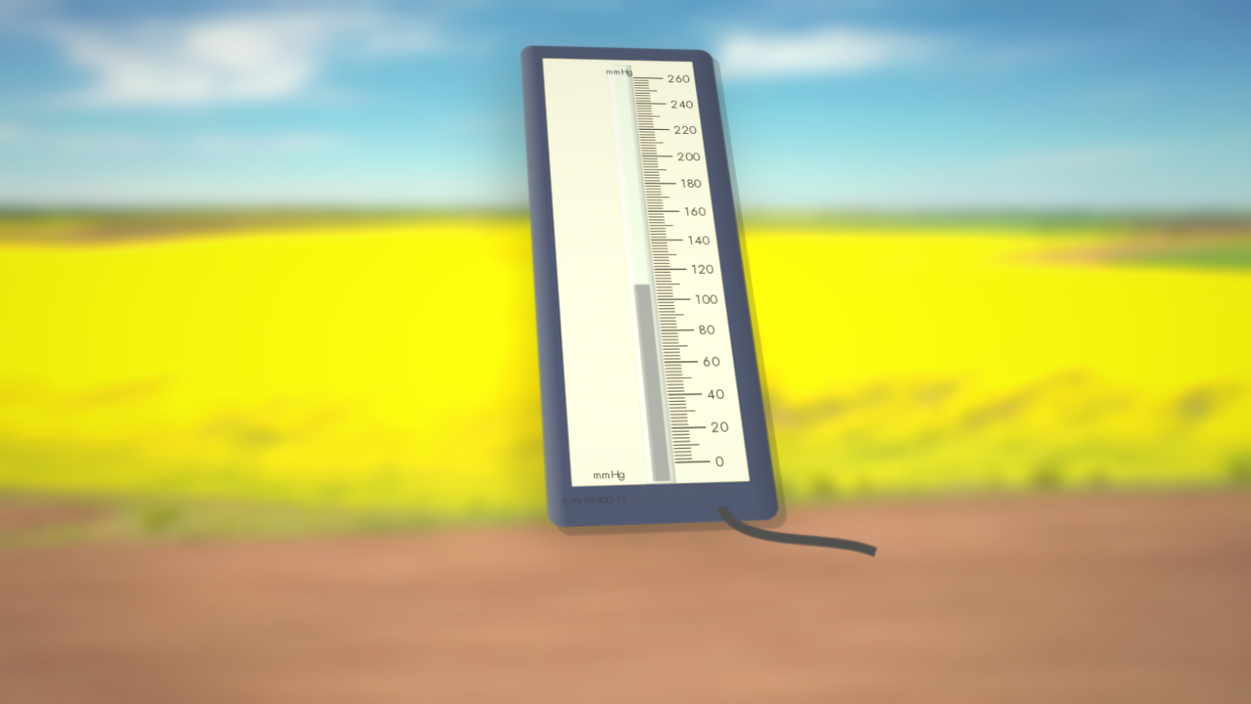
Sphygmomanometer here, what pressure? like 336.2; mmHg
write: 110; mmHg
